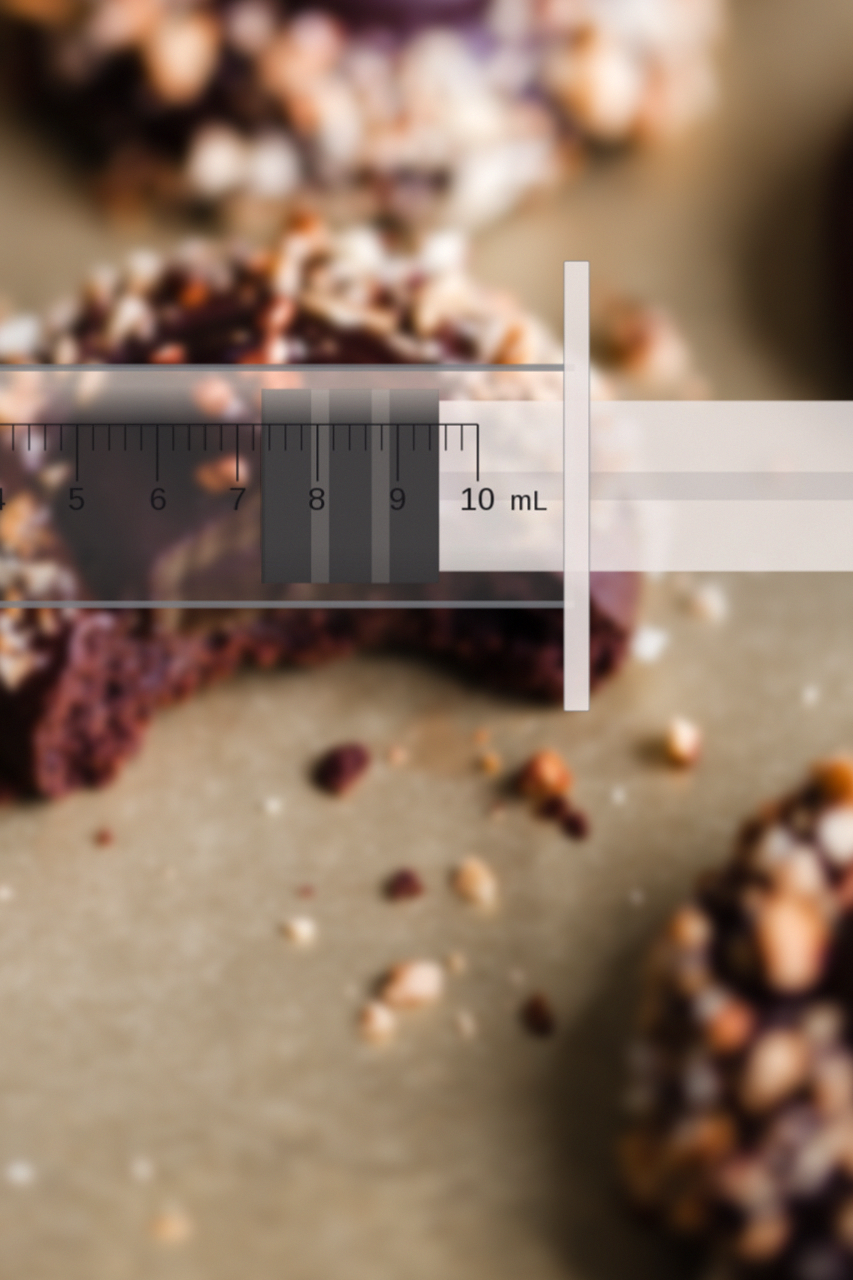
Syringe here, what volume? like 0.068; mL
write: 7.3; mL
